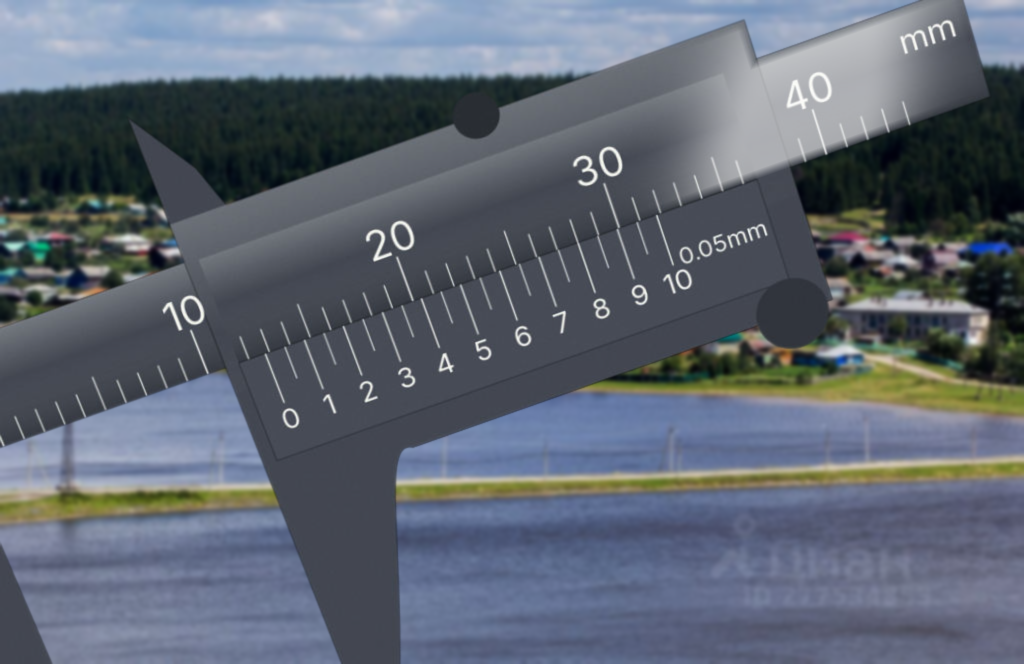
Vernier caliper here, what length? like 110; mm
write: 12.8; mm
